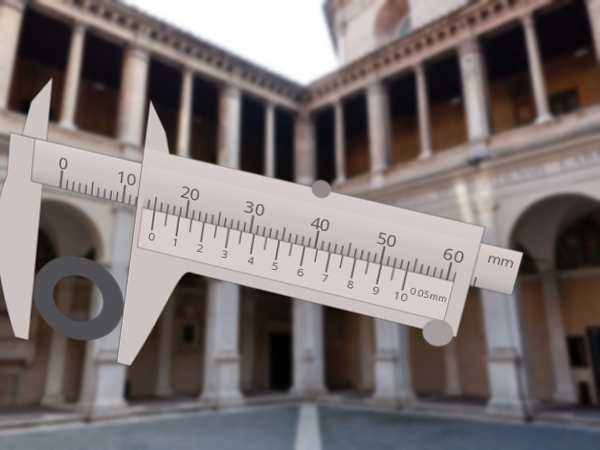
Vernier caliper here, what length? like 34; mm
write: 15.0; mm
